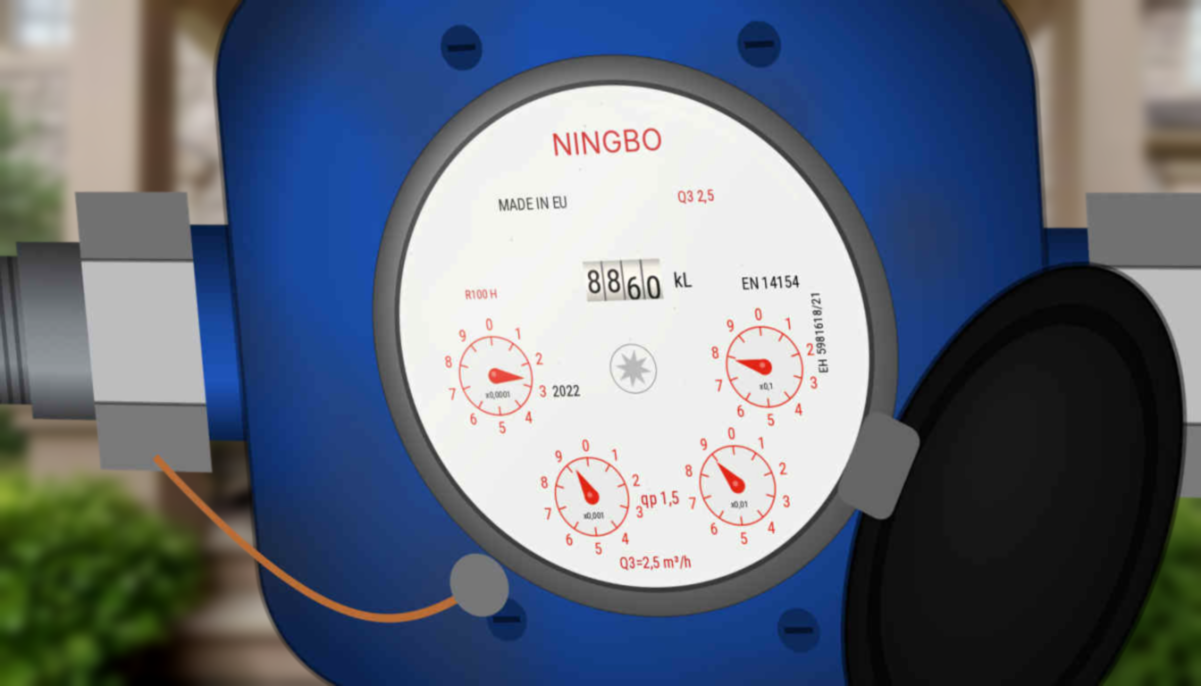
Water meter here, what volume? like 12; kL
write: 8859.7892; kL
